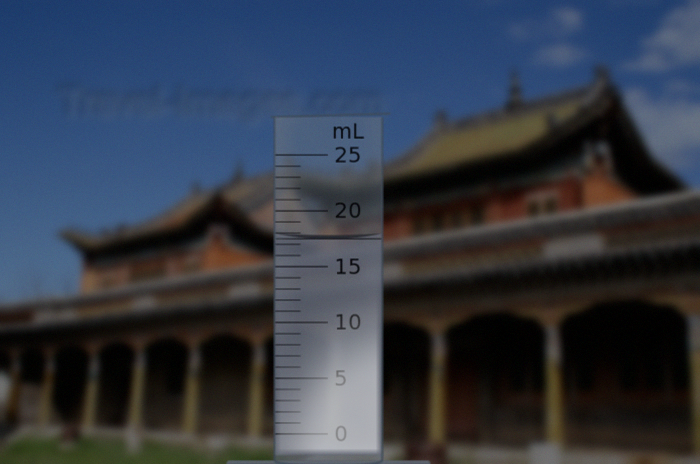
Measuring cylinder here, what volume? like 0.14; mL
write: 17.5; mL
